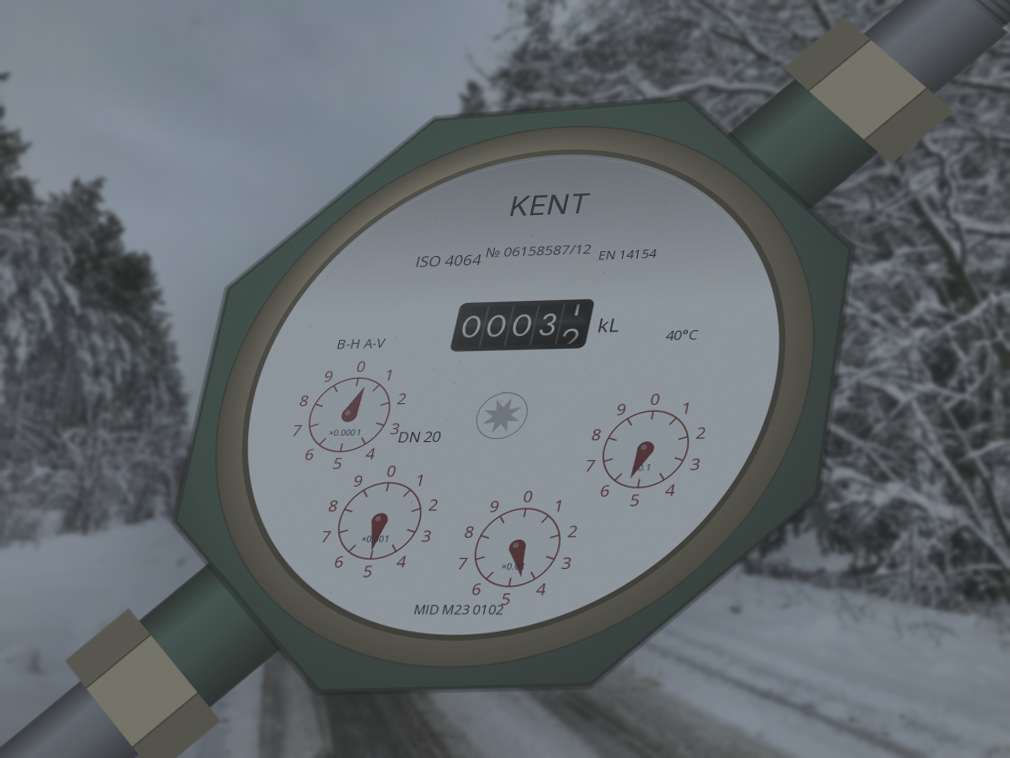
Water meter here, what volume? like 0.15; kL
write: 31.5450; kL
